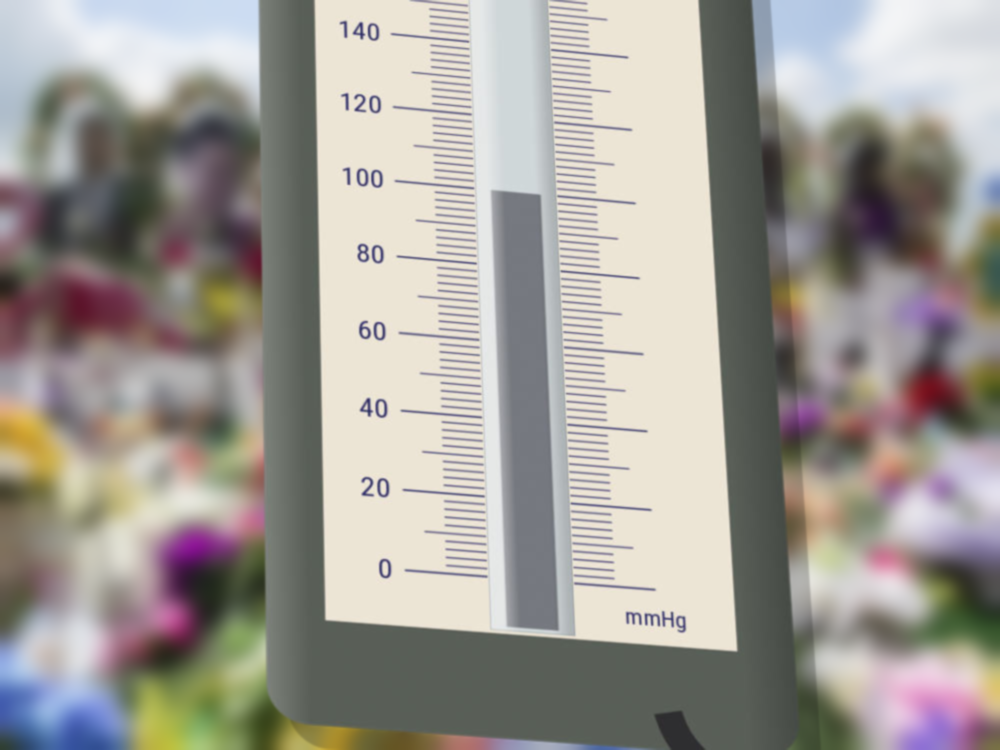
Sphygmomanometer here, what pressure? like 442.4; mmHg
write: 100; mmHg
